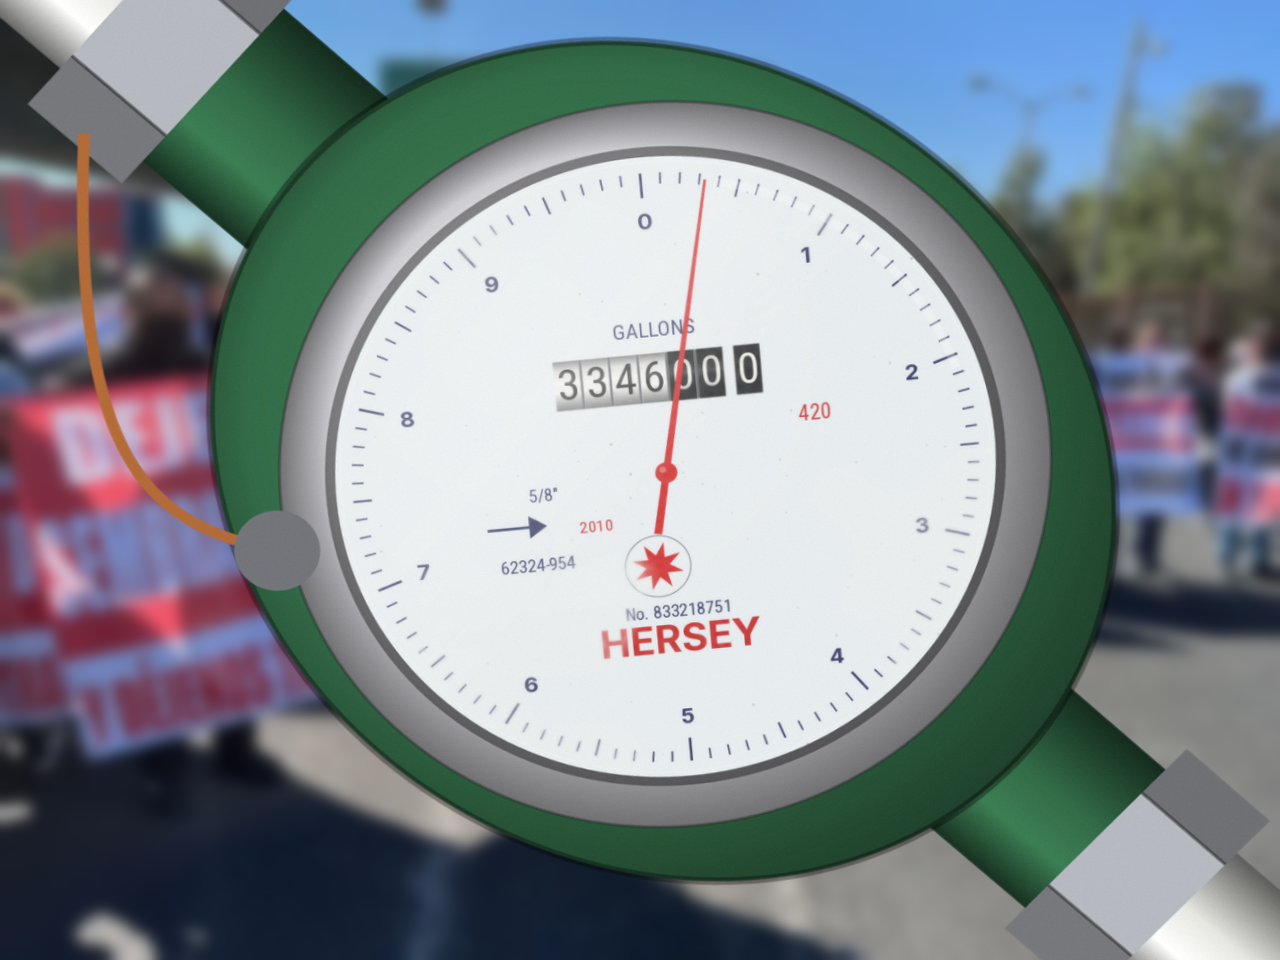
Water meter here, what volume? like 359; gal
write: 3346000.3; gal
